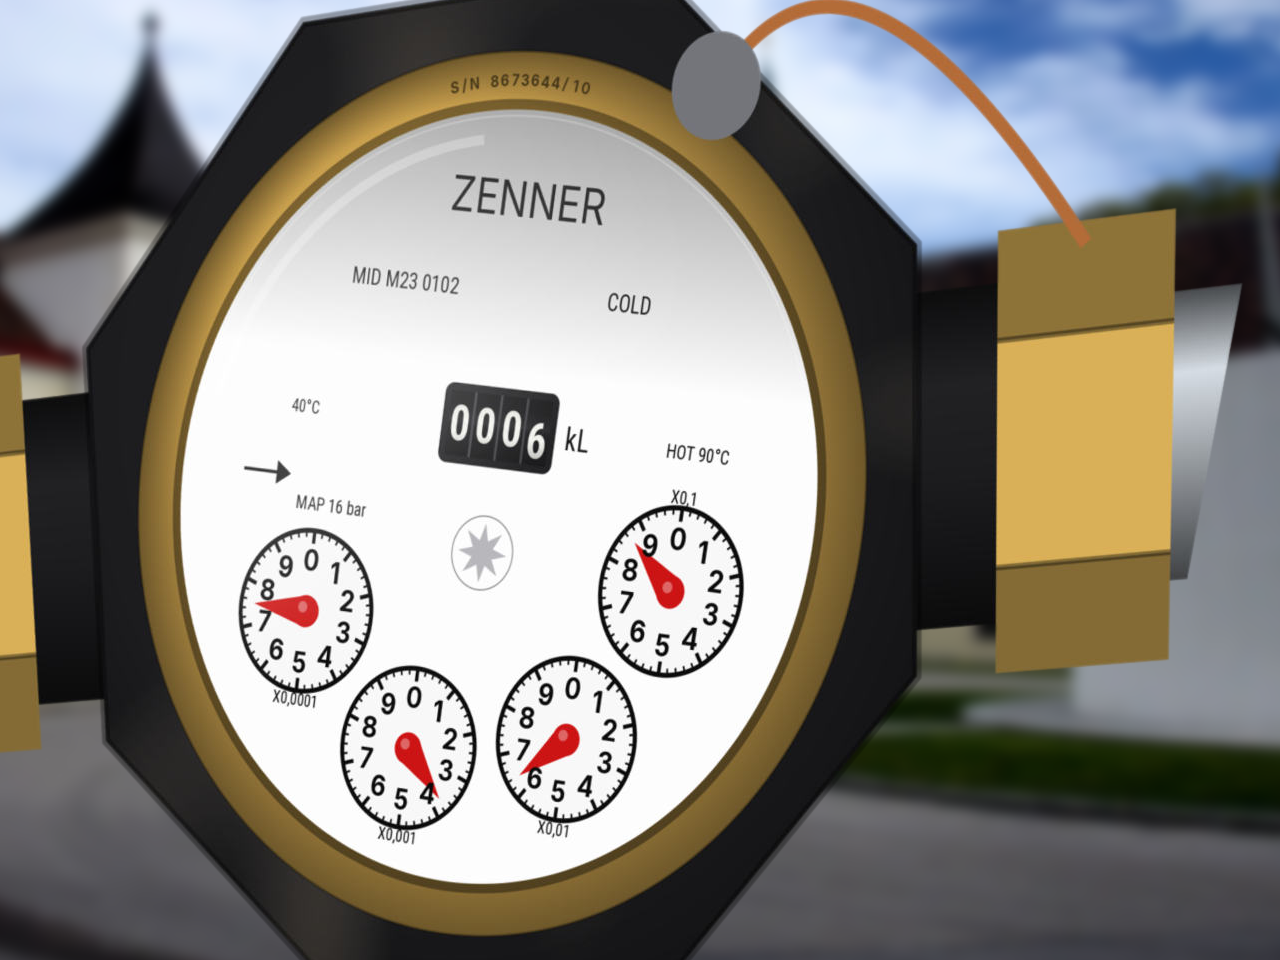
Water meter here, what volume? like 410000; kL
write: 5.8637; kL
